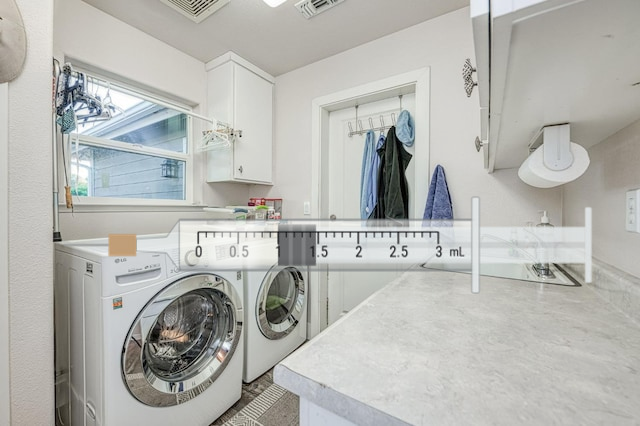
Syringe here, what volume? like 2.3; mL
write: 1; mL
